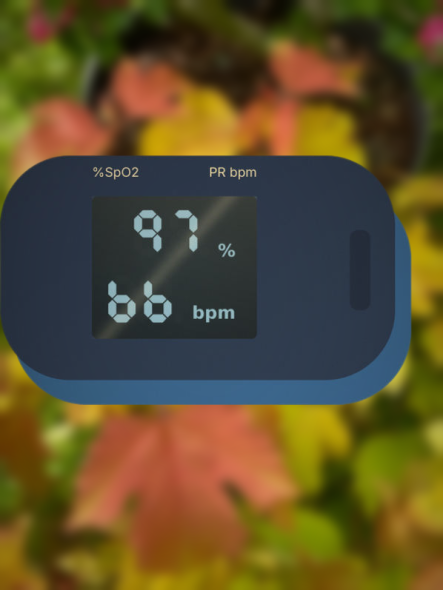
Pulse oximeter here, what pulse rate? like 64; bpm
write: 66; bpm
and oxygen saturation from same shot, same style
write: 97; %
